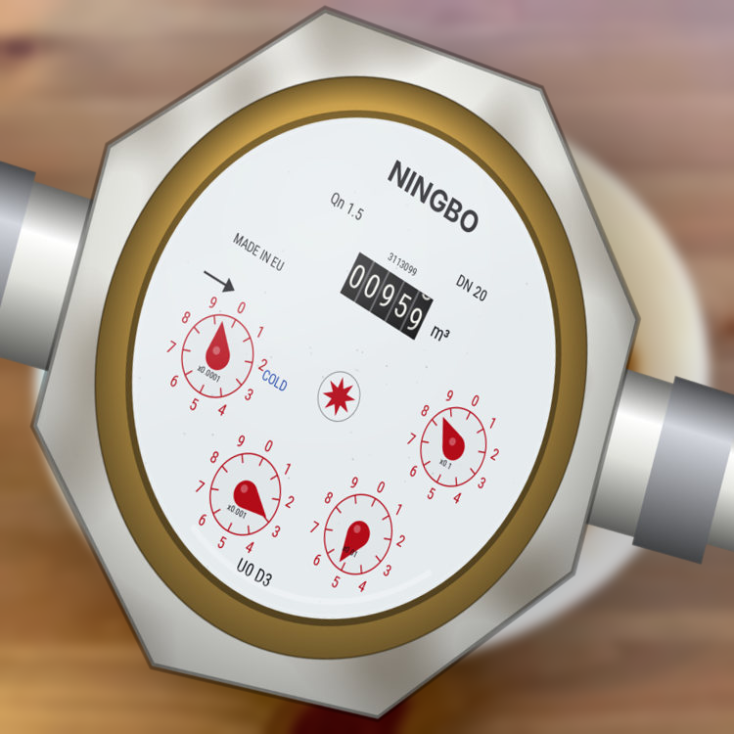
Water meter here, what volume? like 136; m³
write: 958.8529; m³
